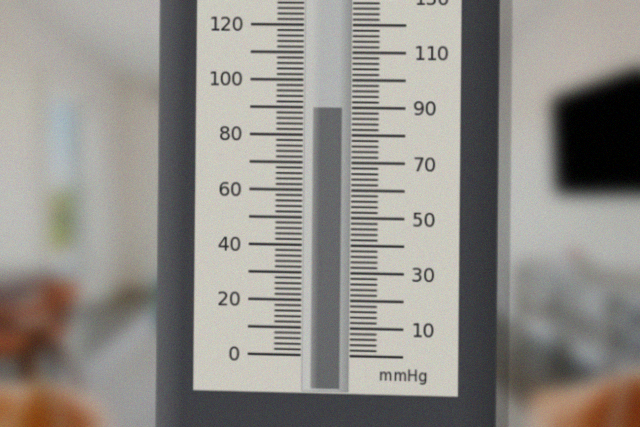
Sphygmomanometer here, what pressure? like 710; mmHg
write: 90; mmHg
